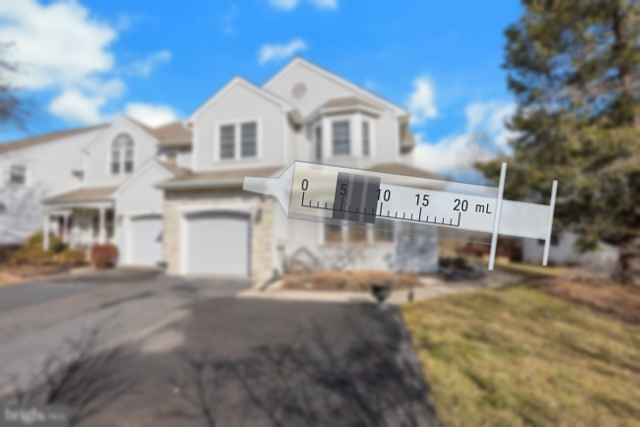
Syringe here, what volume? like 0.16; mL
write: 4; mL
